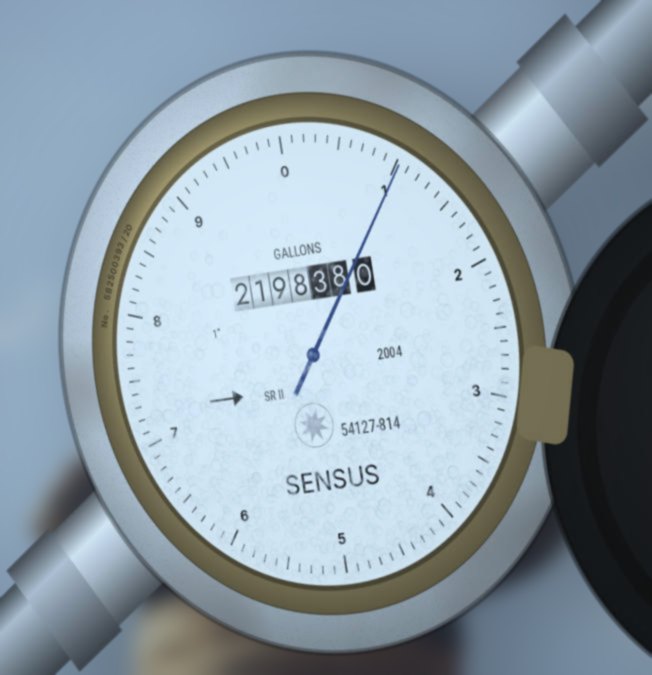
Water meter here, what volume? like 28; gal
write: 2198381.0; gal
